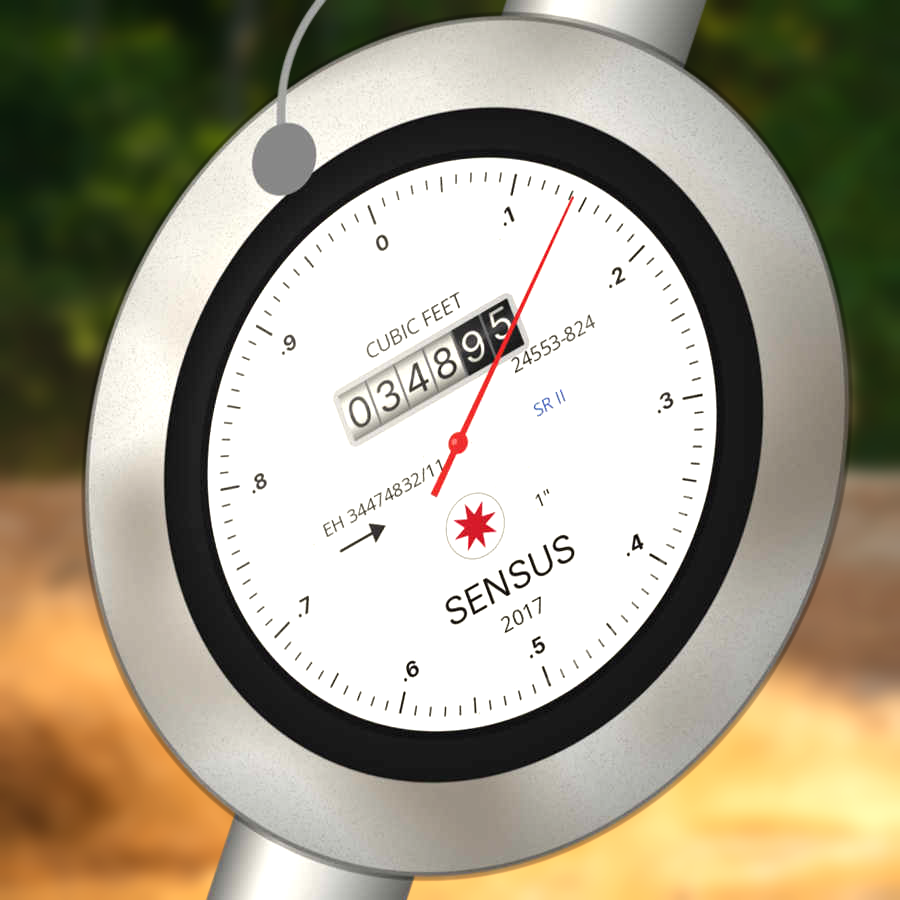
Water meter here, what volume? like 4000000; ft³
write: 34895.14; ft³
